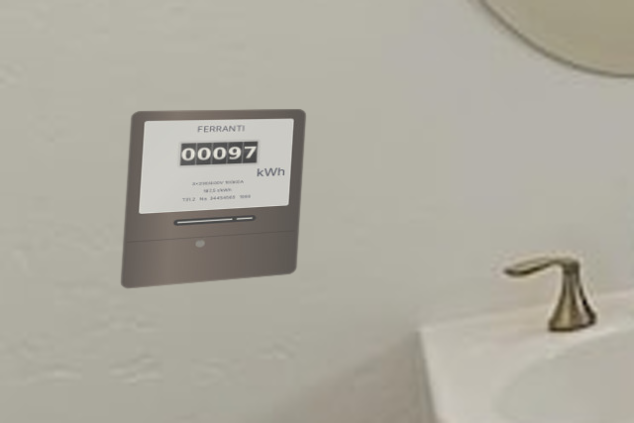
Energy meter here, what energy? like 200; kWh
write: 97; kWh
